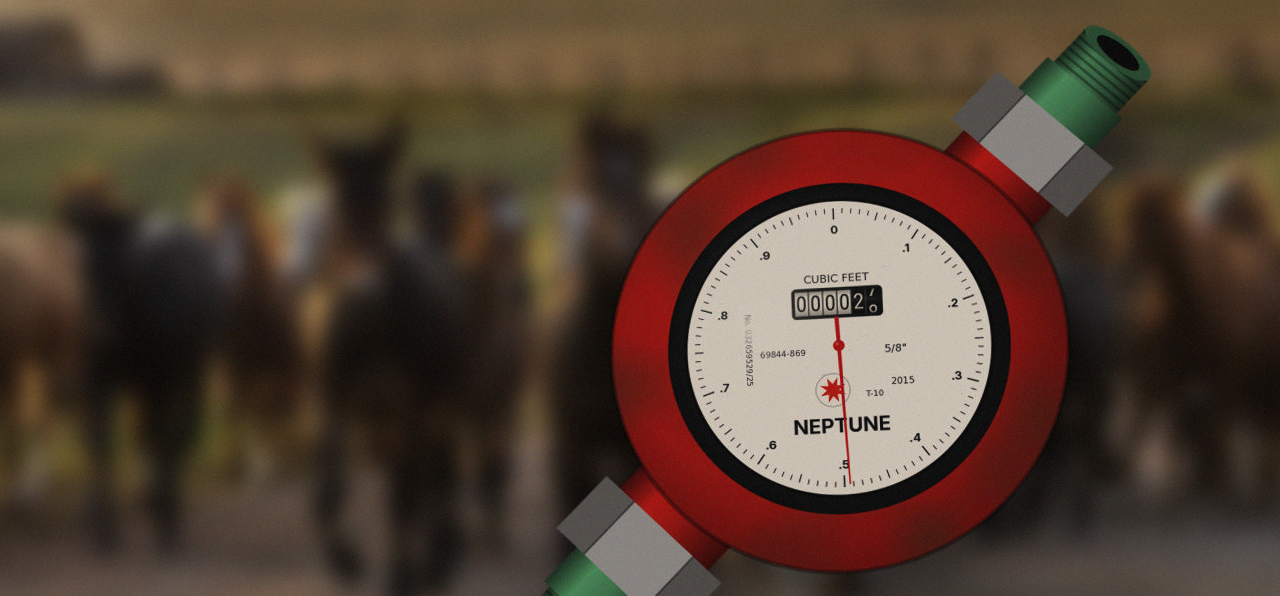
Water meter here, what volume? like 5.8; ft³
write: 27.49; ft³
